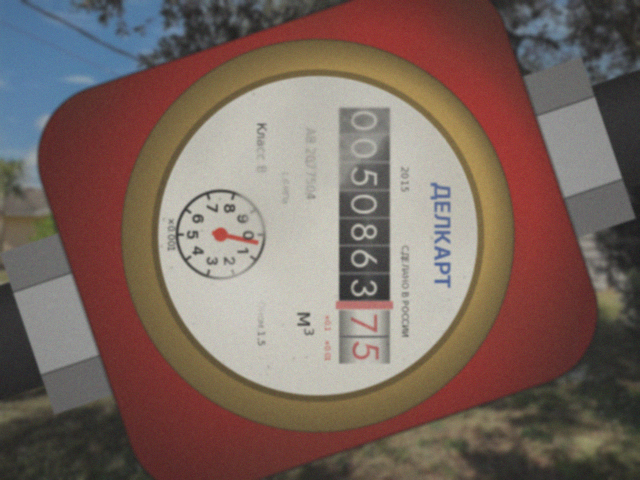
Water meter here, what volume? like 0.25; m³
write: 50863.750; m³
